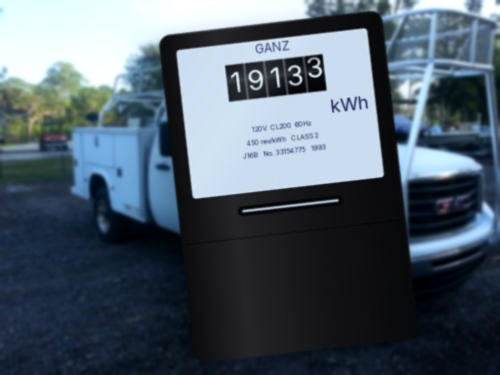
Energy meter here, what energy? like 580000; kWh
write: 19133; kWh
